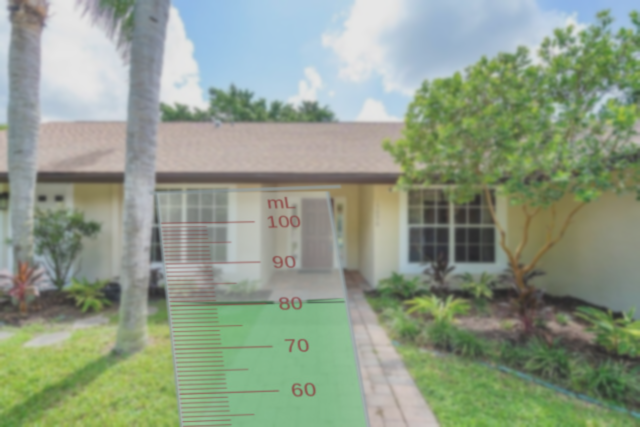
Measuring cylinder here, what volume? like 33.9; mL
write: 80; mL
